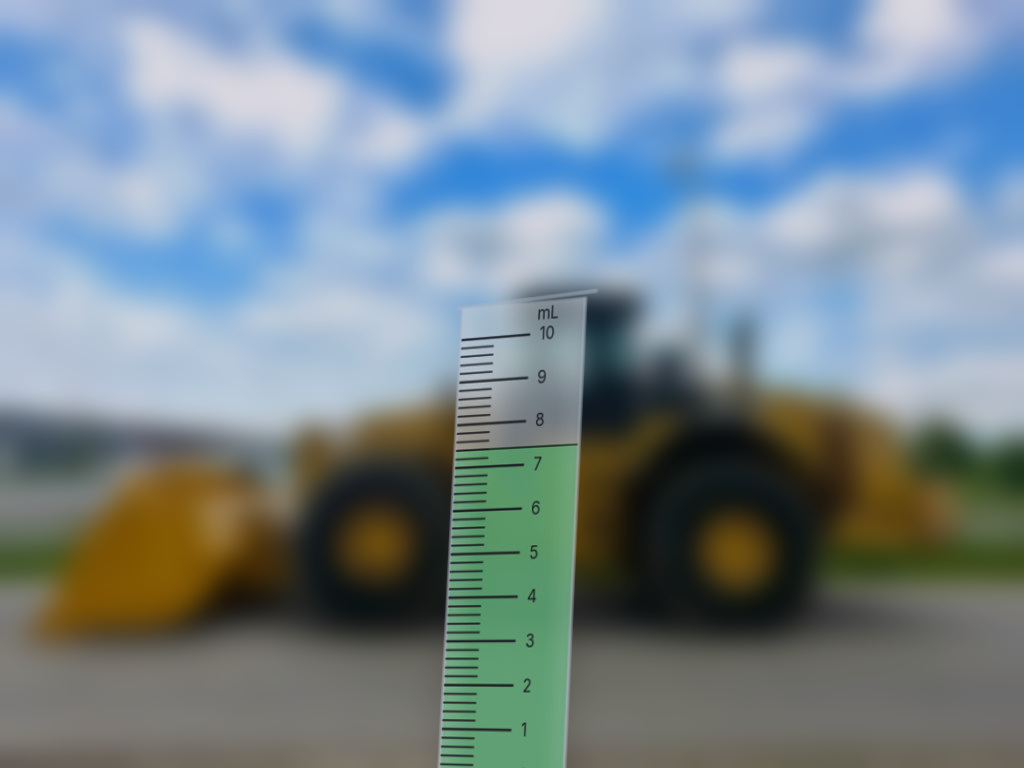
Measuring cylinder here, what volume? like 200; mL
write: 7.4; mL
